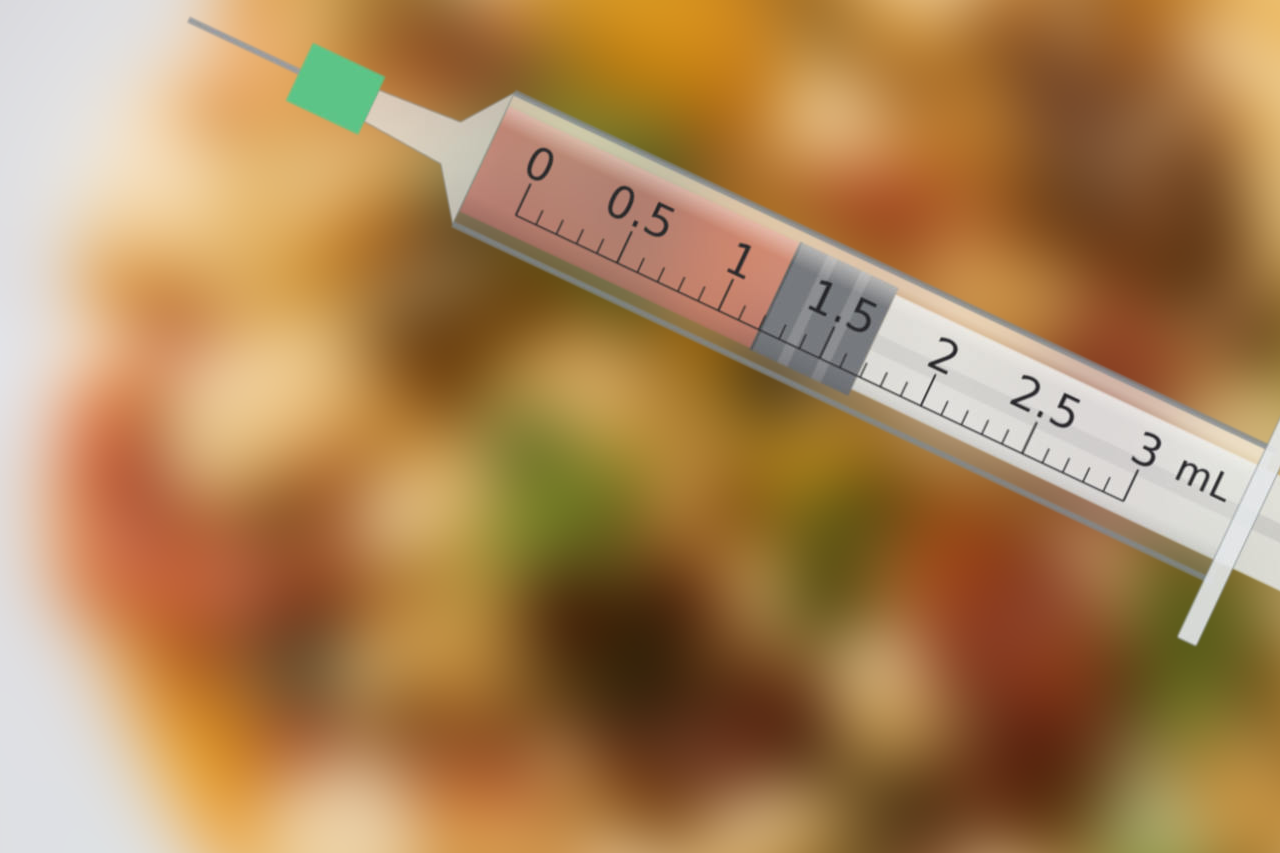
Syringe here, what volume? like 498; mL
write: 1.2; mL
